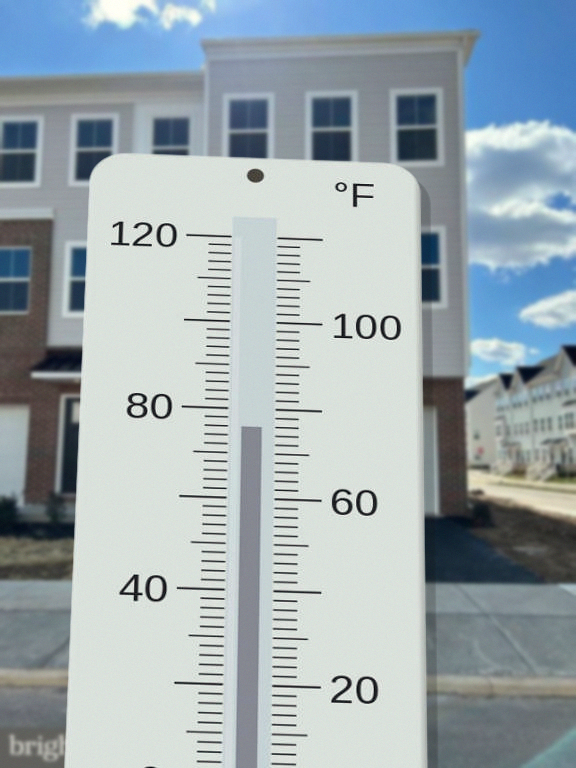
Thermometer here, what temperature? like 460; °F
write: 76; °F
